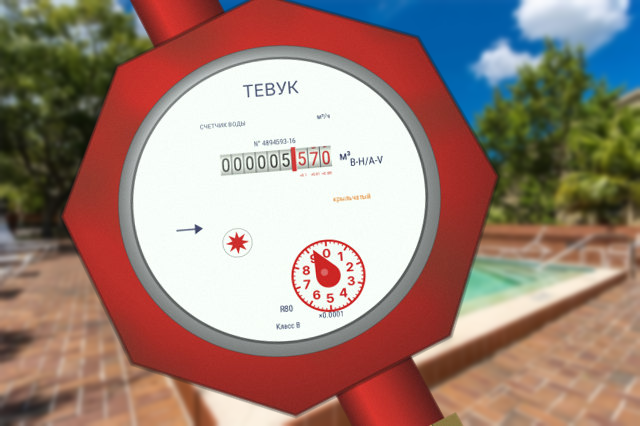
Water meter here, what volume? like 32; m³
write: 5.5699; m³
